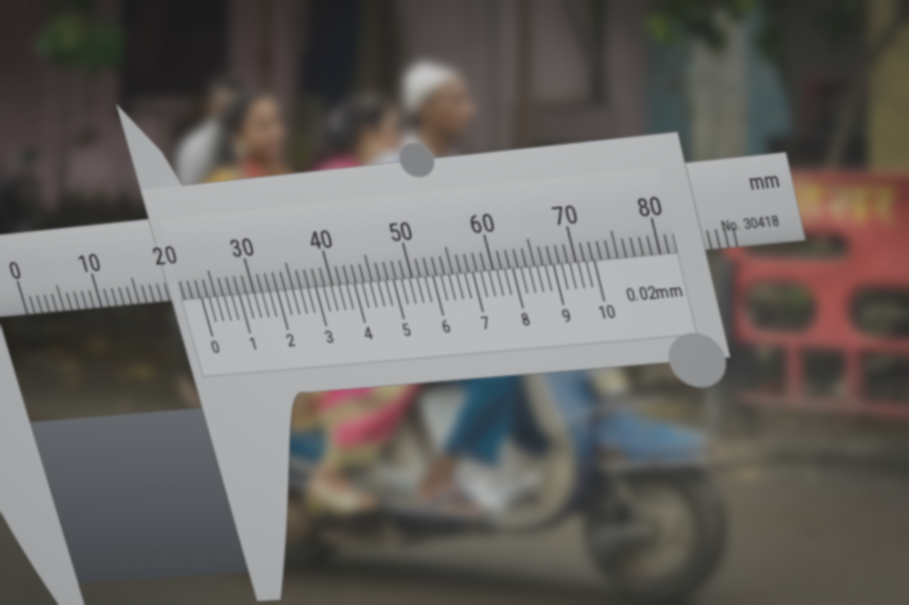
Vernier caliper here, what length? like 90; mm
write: 23.2; mm
